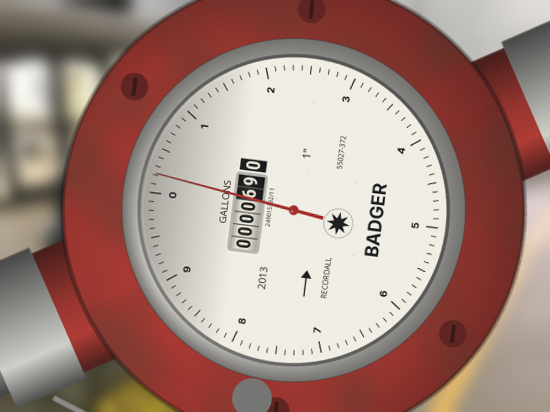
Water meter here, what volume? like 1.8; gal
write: 690.2; gal
